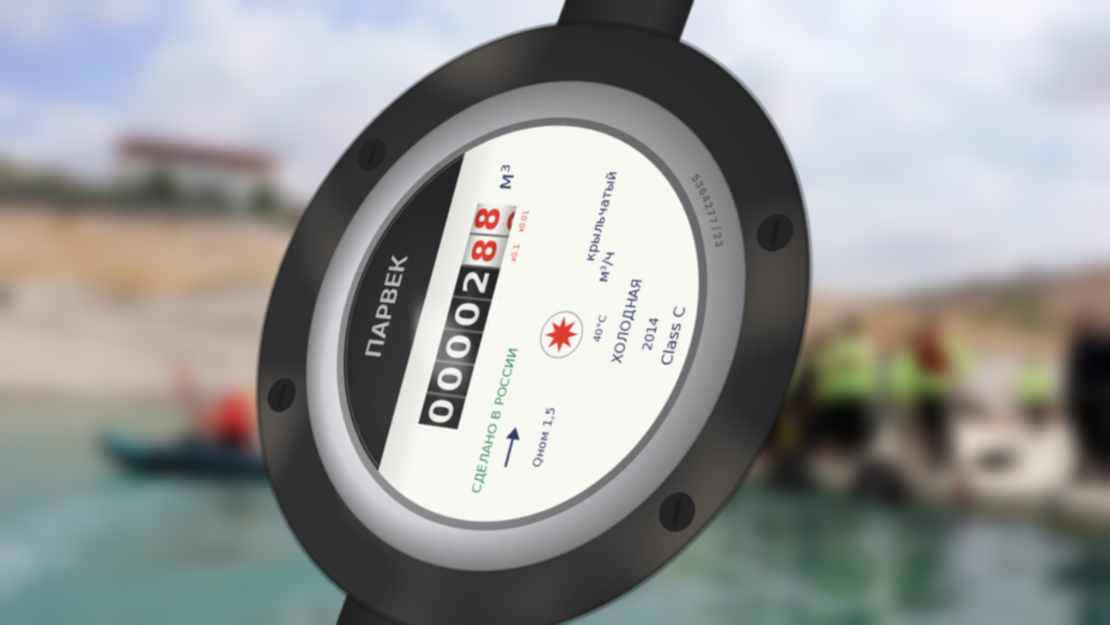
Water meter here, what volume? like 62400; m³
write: 2.88; m³
